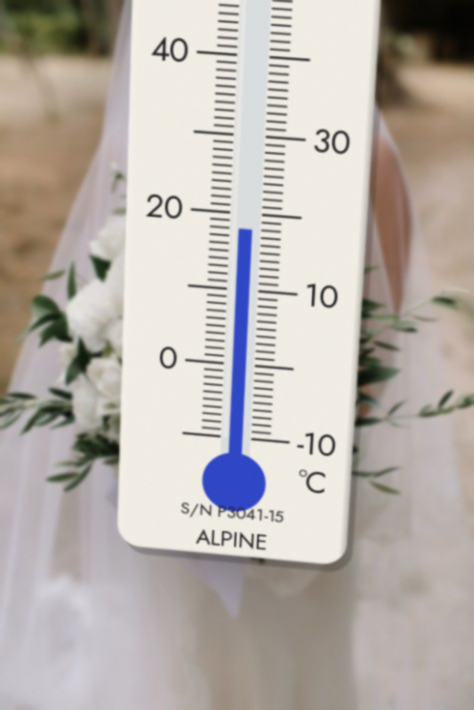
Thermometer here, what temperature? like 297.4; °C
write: 18; °C
